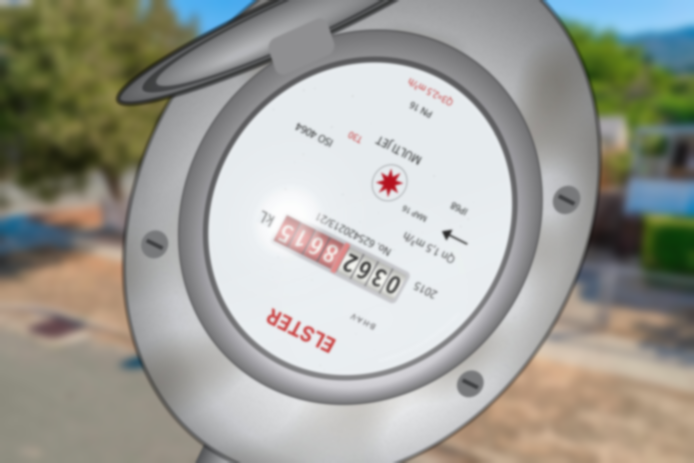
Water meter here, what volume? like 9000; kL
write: 362.8615; kL
